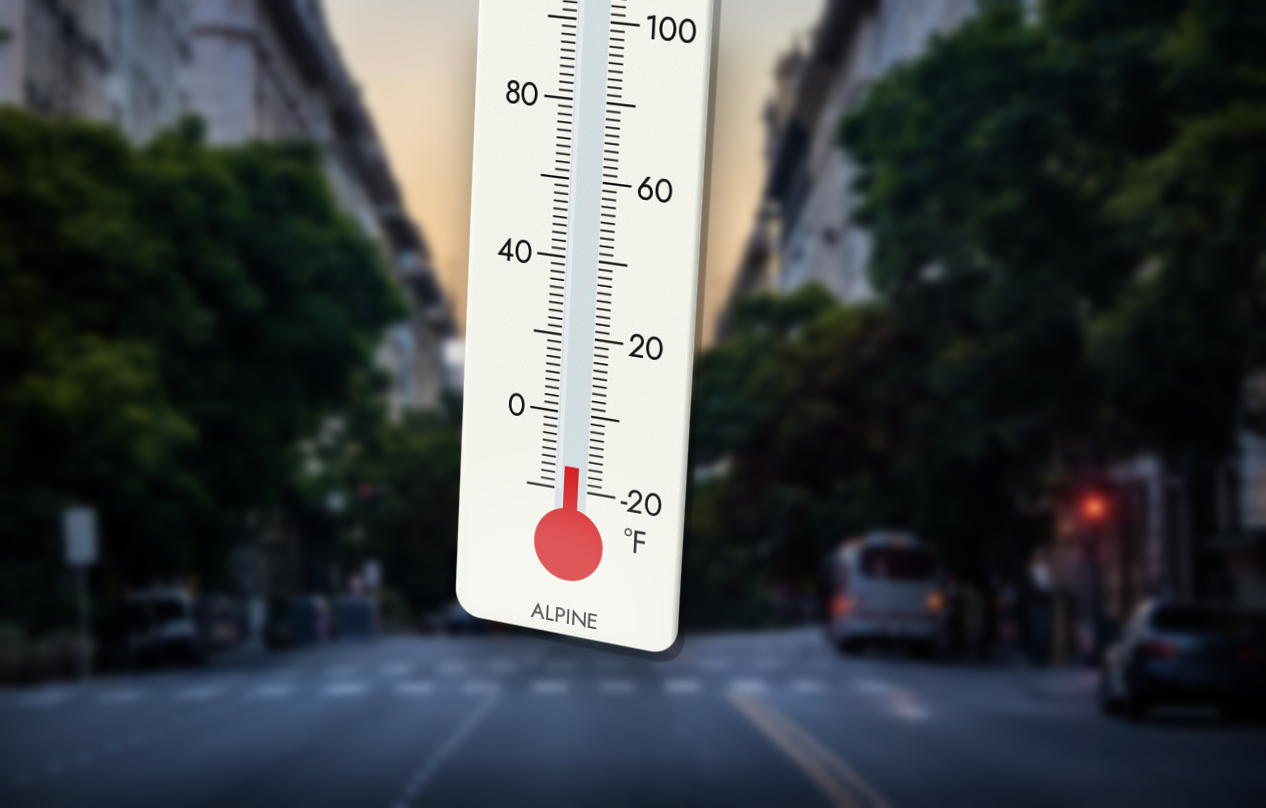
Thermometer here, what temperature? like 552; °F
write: -14; °F
